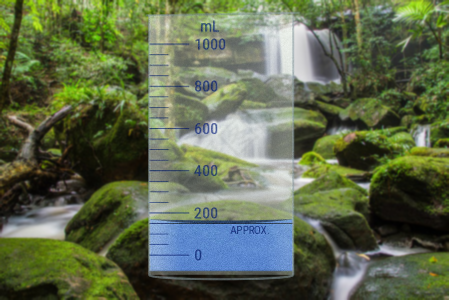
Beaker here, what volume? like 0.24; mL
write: 150; mL
